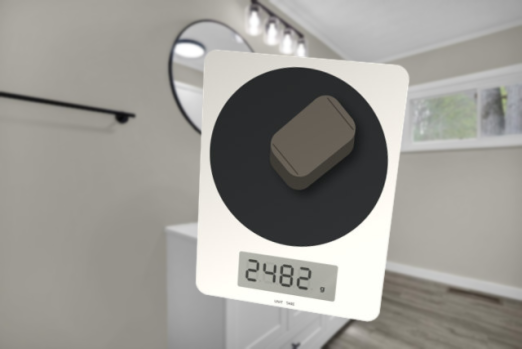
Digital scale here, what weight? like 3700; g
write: 2482; g
